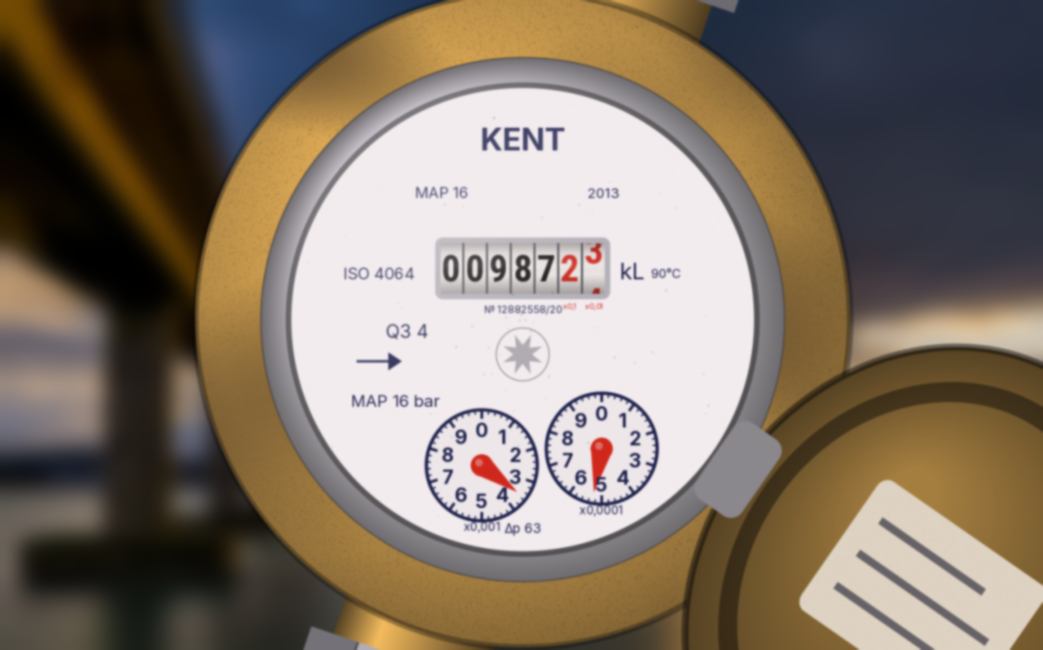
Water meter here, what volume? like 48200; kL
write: 987.2335; kL
